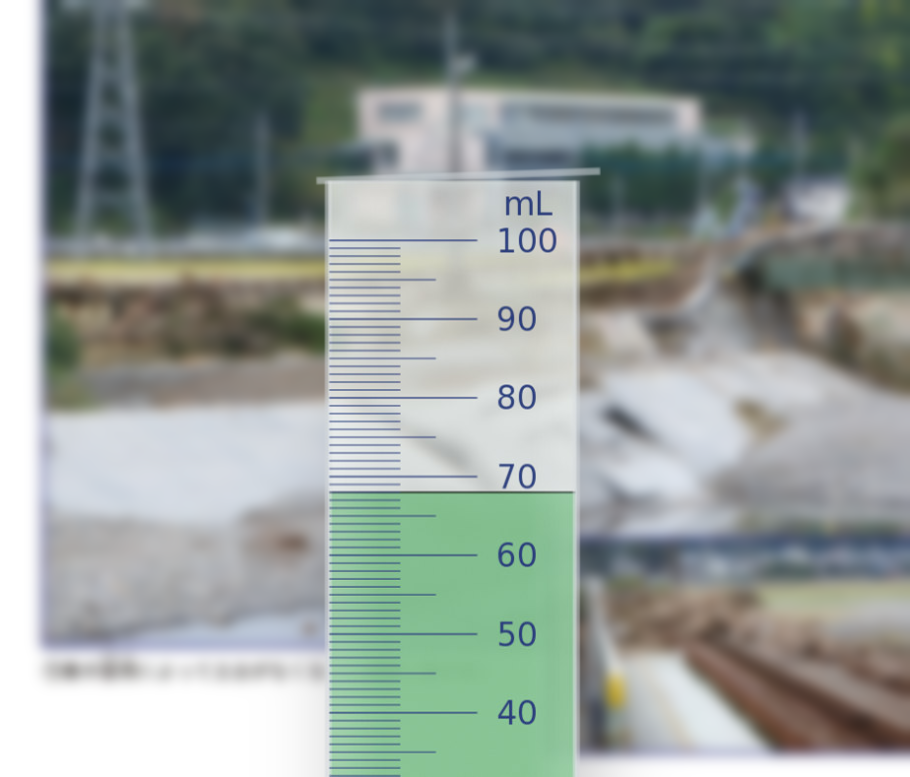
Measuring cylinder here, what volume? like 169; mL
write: 68; mL
